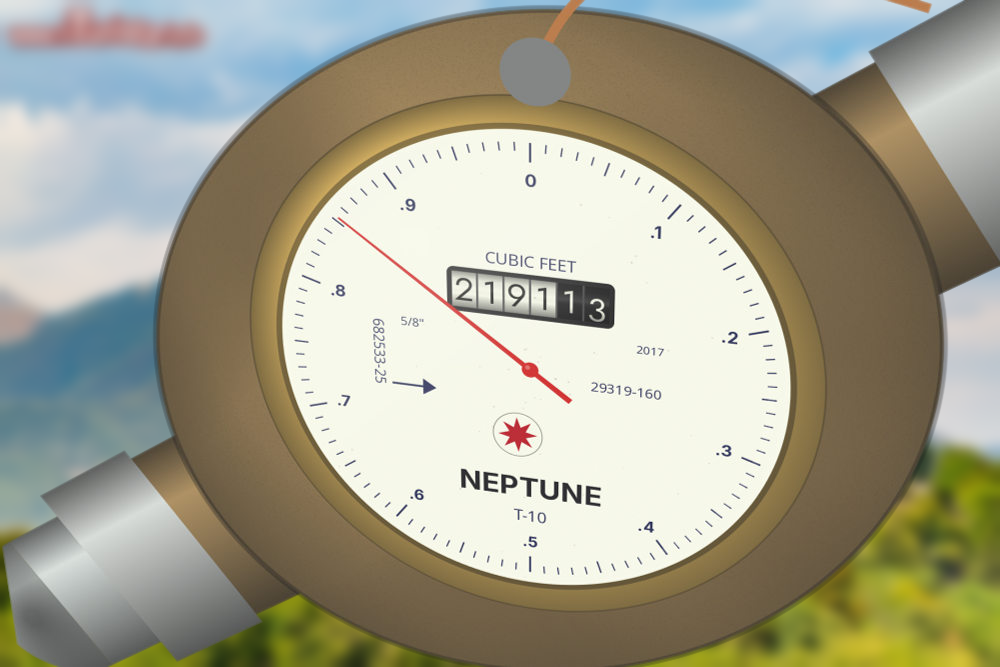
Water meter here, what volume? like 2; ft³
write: 219112.85; ft³
